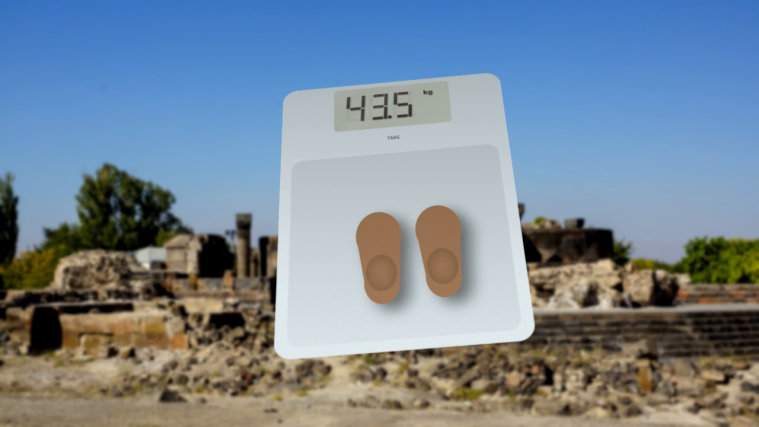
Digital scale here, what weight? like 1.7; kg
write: 43.5; kg
